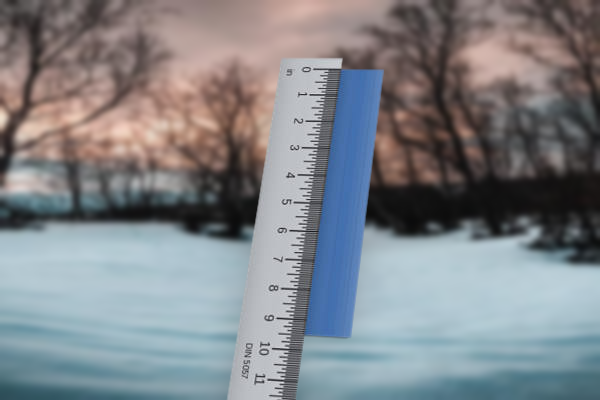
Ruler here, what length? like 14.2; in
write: 9.5; in
